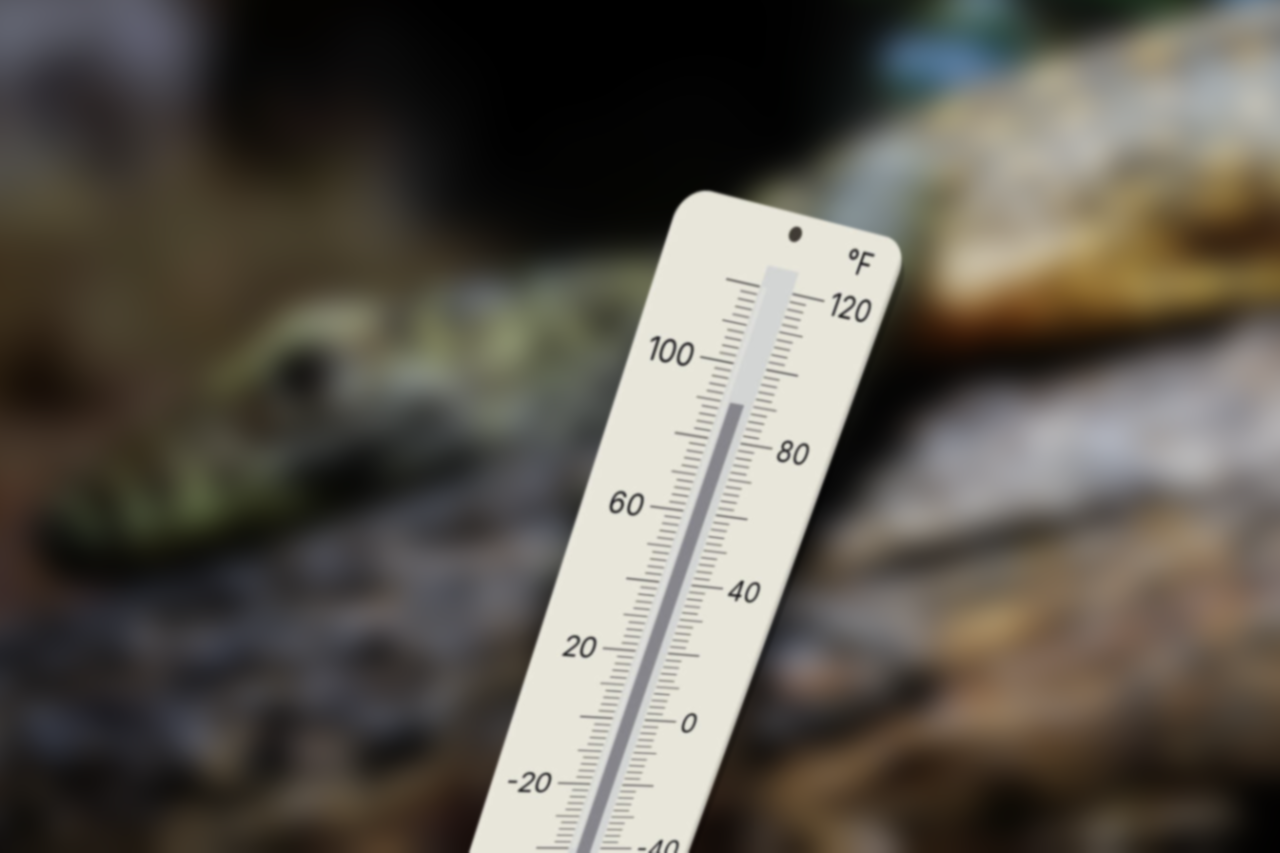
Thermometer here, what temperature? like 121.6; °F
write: 90; °F
